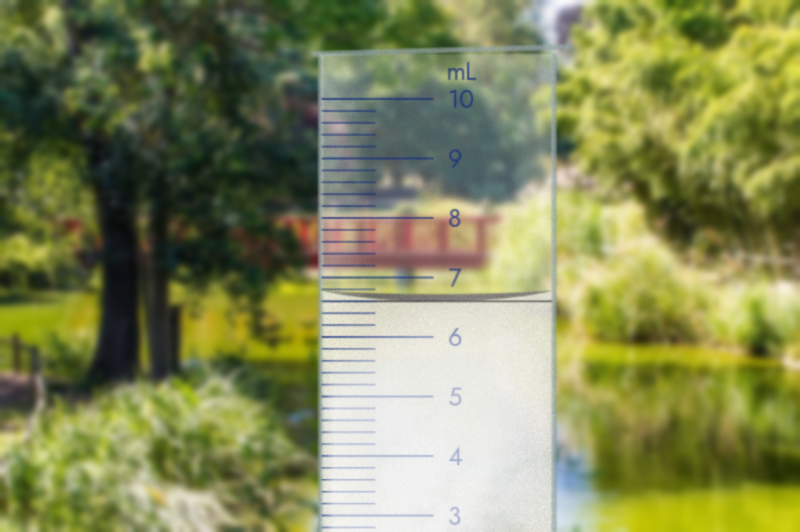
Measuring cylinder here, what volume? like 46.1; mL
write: 6.6; mL
